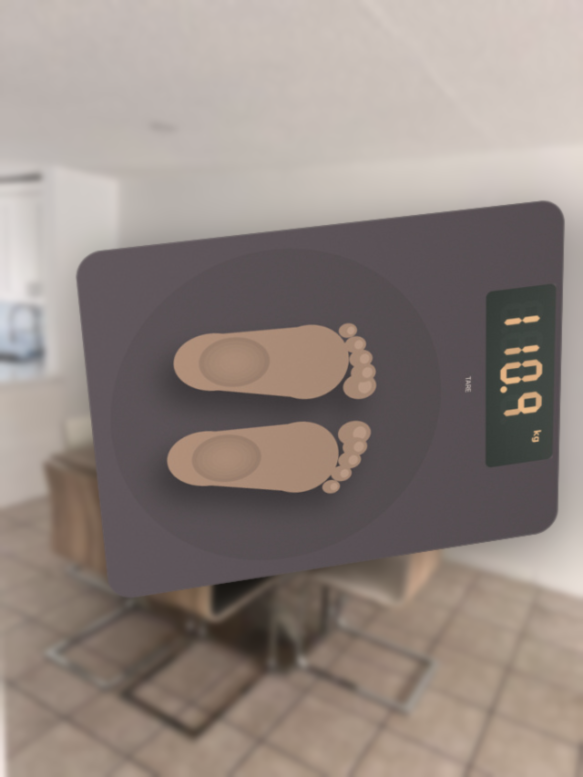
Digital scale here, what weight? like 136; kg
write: 110.9; kg
